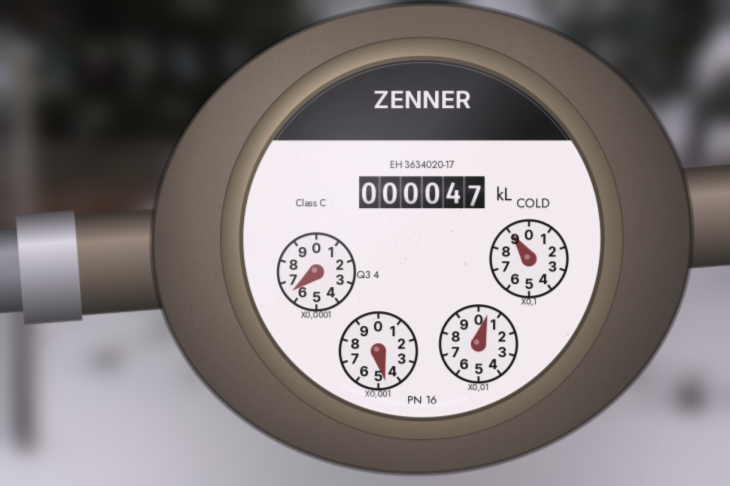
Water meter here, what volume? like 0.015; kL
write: 46.9046; kL
